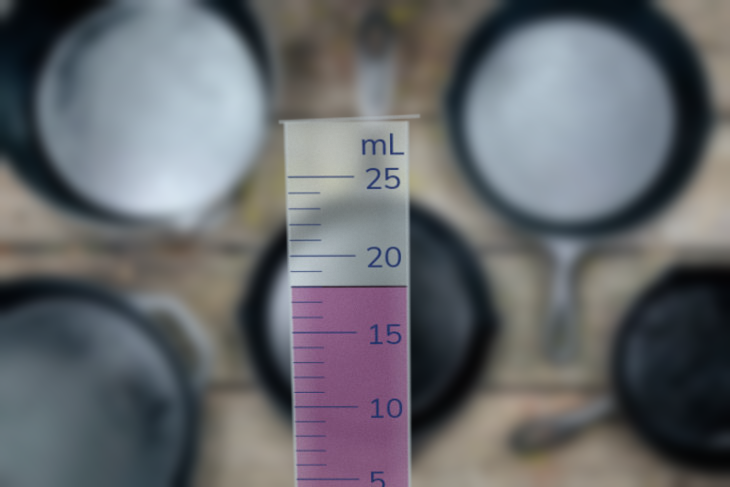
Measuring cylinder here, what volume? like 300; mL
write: 18; mL
